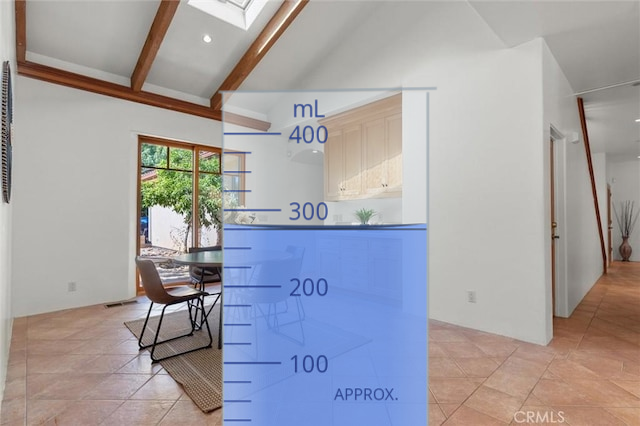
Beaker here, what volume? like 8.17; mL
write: 275; mL
